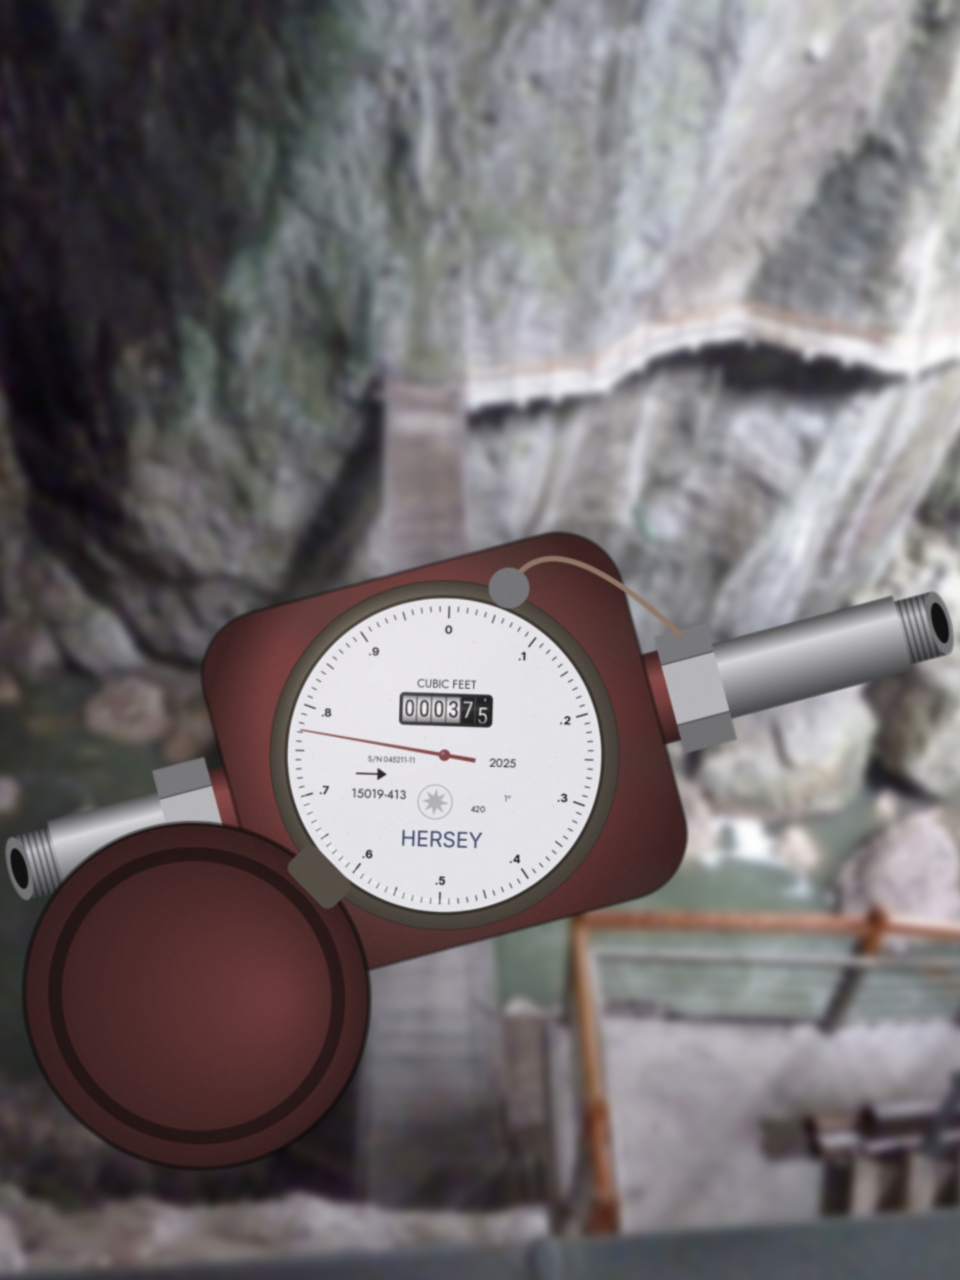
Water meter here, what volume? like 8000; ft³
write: 374.77; ft³
